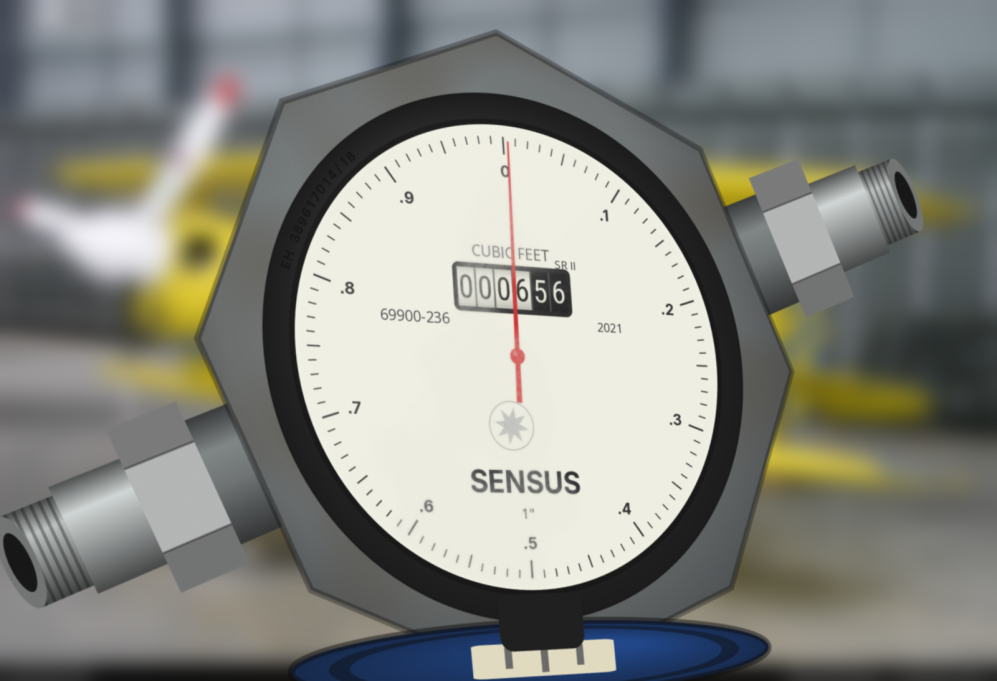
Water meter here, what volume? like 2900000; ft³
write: 656.00; ft³
